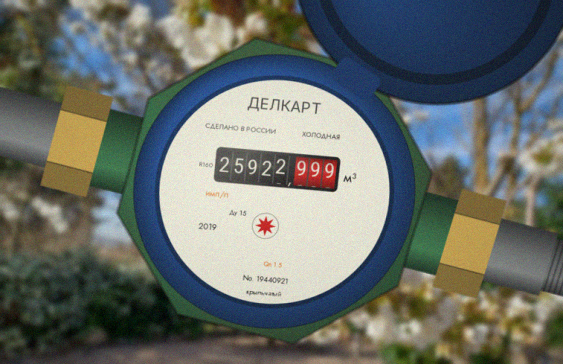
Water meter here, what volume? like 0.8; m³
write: 25922.999; m³
